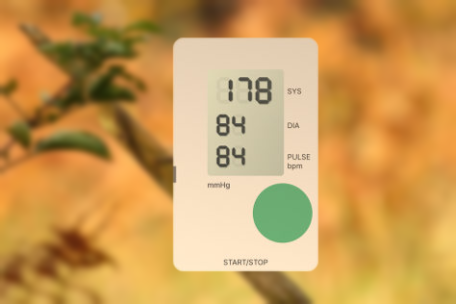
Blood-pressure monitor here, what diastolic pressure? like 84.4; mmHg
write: 84; mmHg
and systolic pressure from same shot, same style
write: 178; mmHg
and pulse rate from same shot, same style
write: 84; bpm
